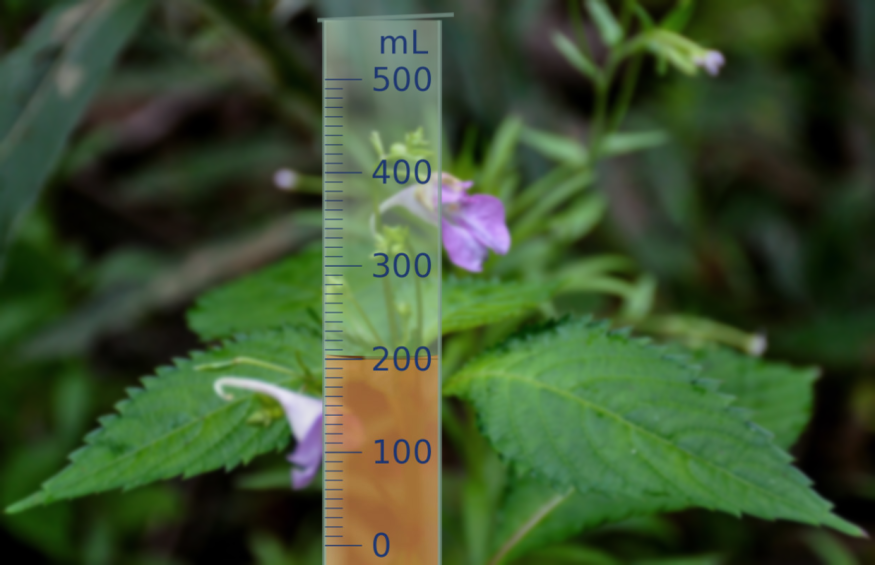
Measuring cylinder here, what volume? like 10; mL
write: 200; mL
